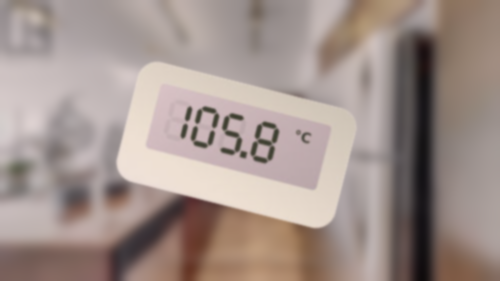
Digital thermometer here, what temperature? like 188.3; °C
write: 105.8; °C
